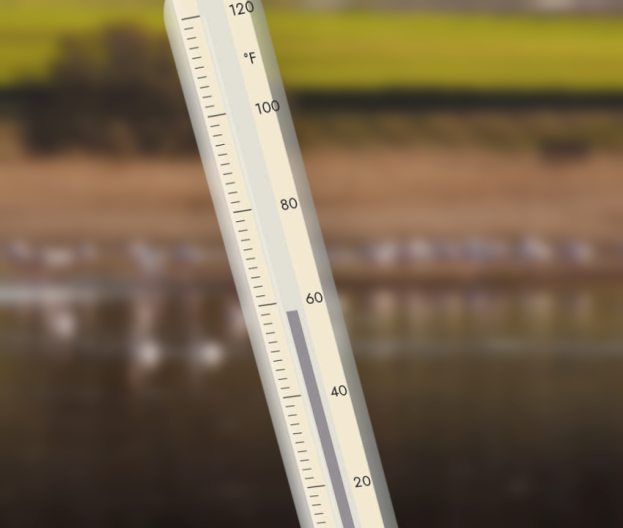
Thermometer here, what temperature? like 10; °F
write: 58; °F
